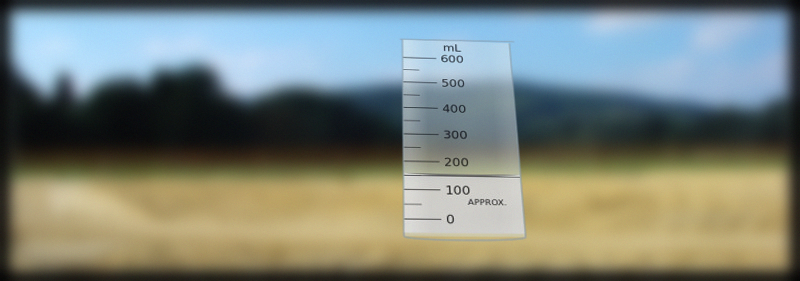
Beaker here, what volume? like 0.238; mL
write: 150; mL
